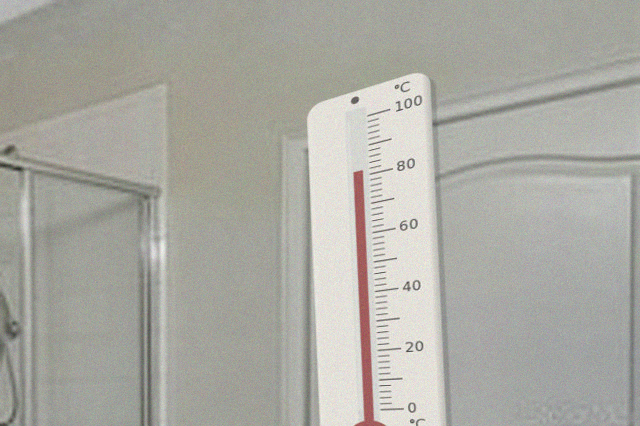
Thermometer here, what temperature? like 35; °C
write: 82; °C
